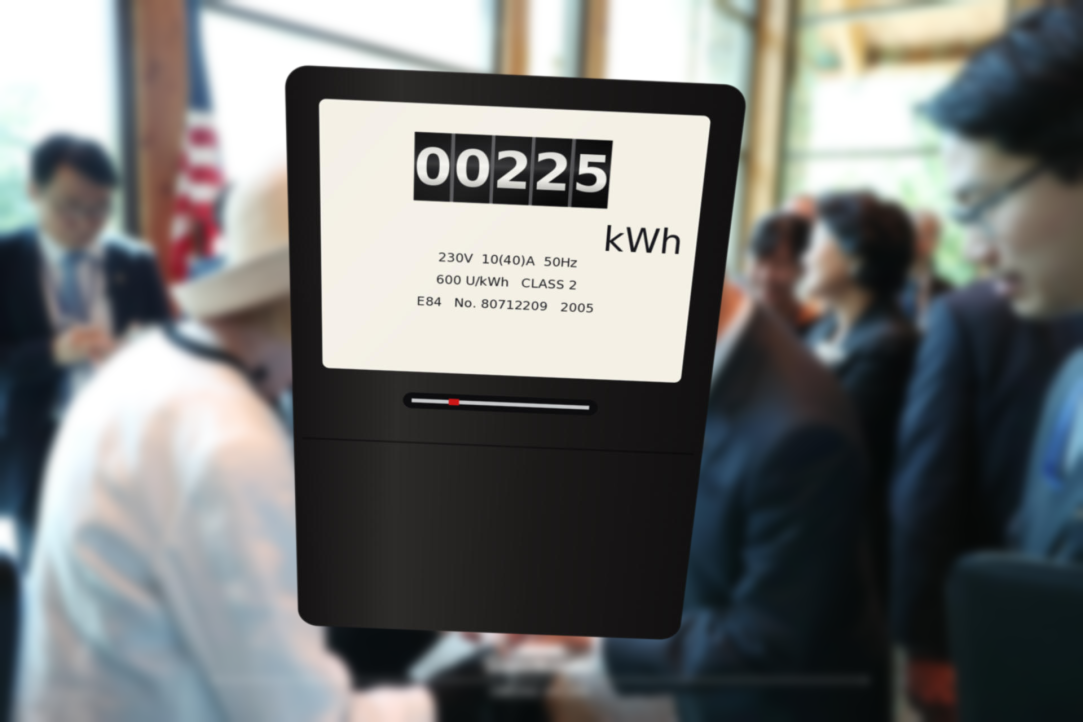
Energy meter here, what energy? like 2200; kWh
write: 225; kWh
